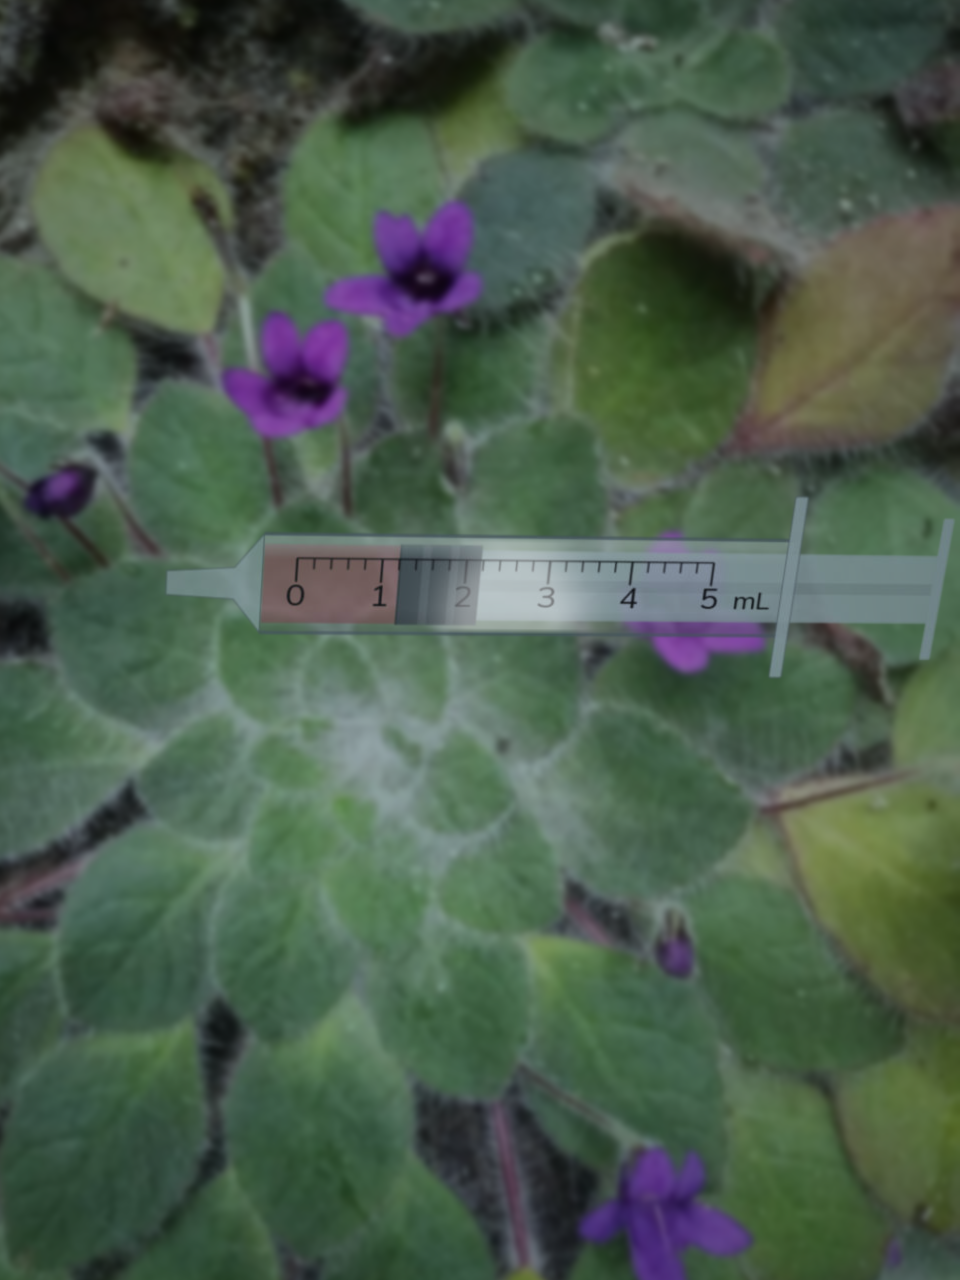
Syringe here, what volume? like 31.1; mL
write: 1.2; mL
